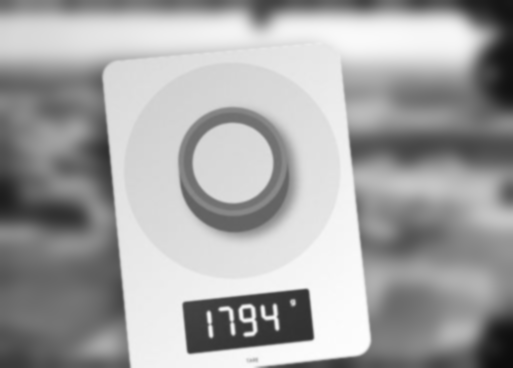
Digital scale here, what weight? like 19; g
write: 1794; g
